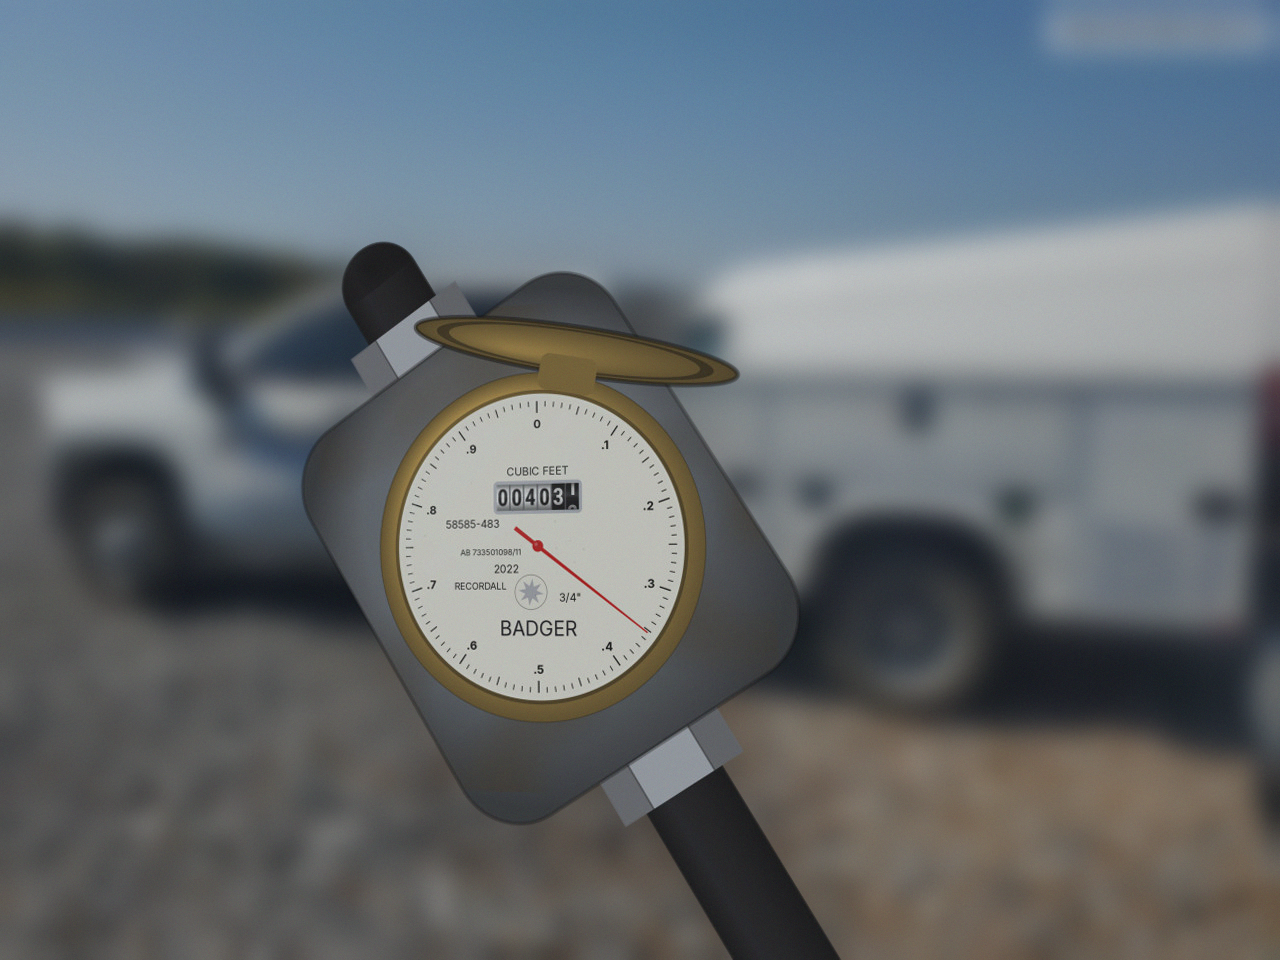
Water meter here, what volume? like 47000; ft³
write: 4031.35; ft³
